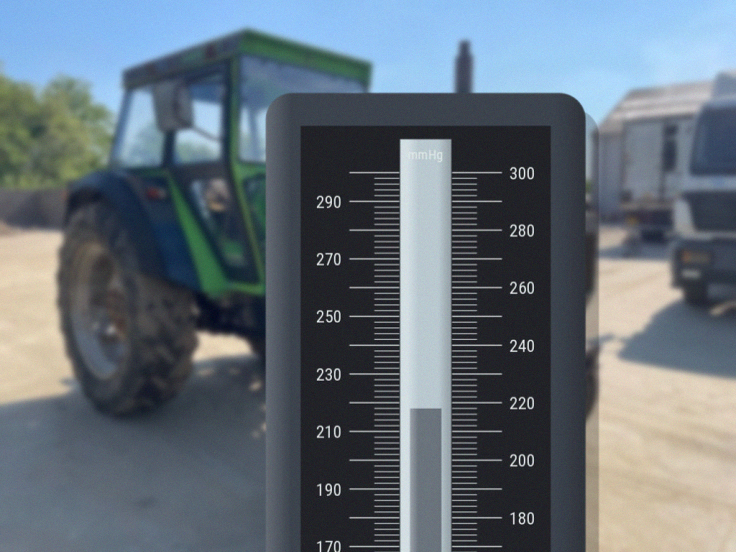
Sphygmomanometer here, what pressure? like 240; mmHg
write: 218; mmHg
